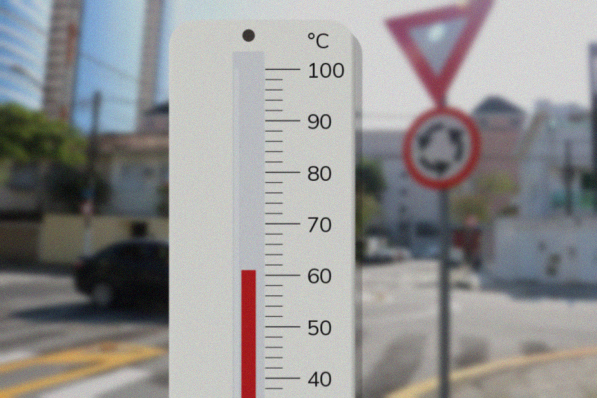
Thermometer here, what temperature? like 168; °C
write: 61; °C
